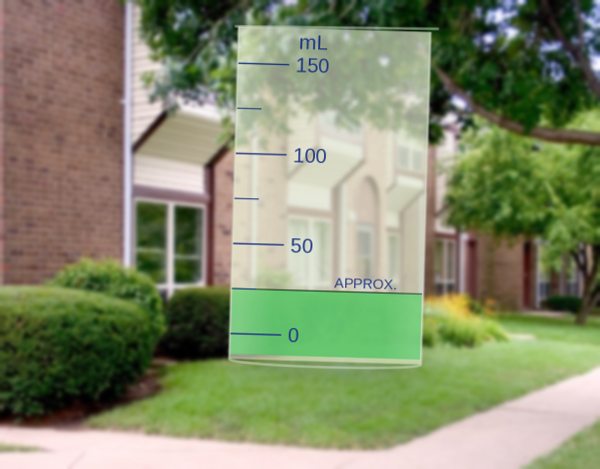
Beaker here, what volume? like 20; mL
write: 25; mL
